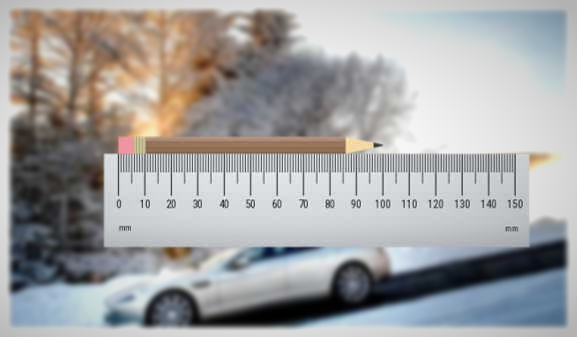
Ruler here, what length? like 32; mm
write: 100; mm
